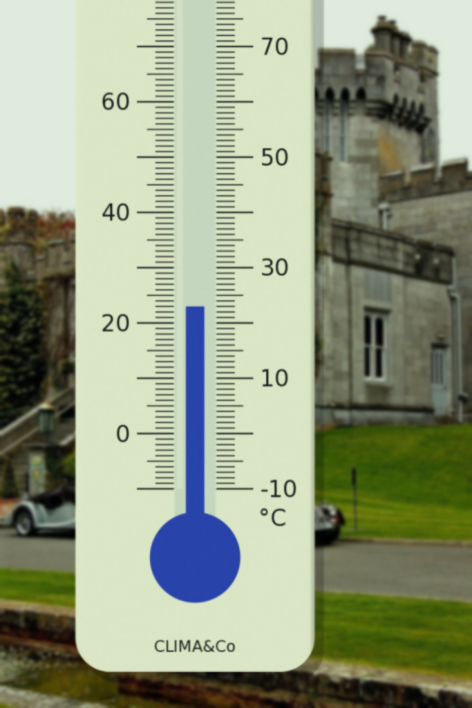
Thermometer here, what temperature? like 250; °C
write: 23; °C
